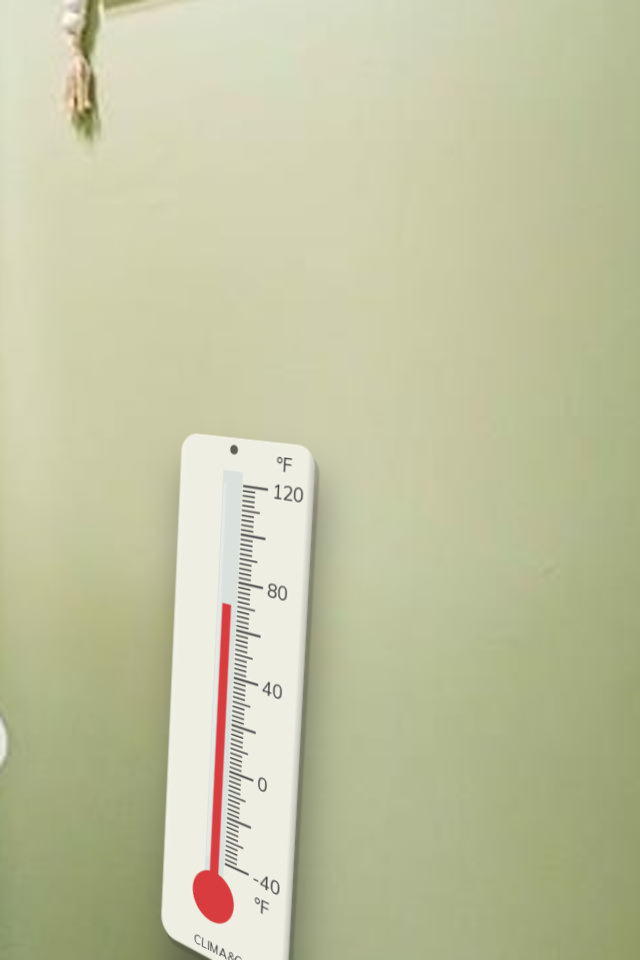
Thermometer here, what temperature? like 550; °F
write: 70; °F
